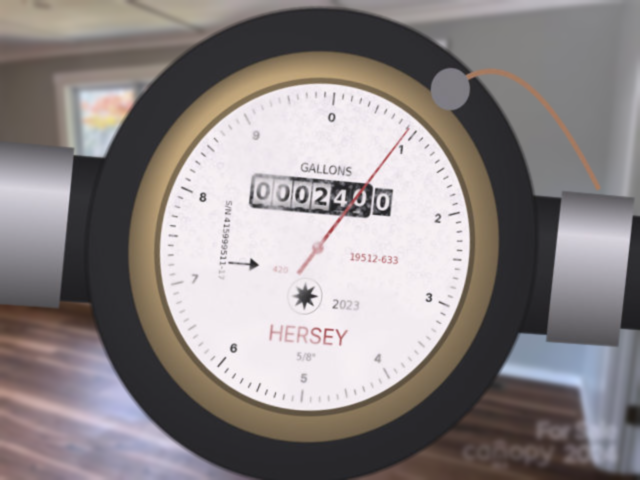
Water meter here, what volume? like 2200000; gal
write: 2400.9; gal
